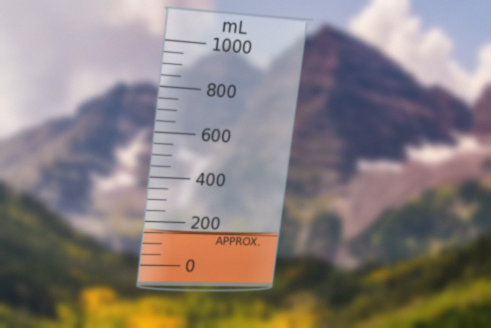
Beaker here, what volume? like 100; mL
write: 150; mL
